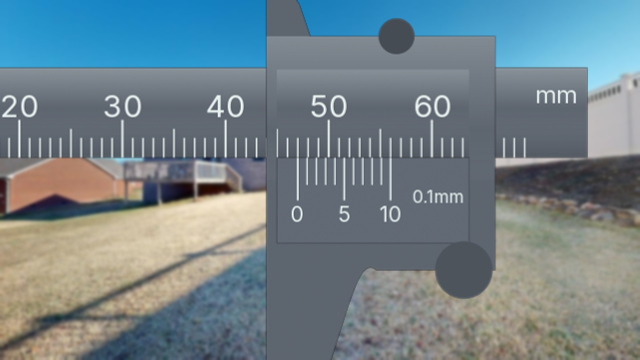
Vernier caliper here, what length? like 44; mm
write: 47.0; mm
